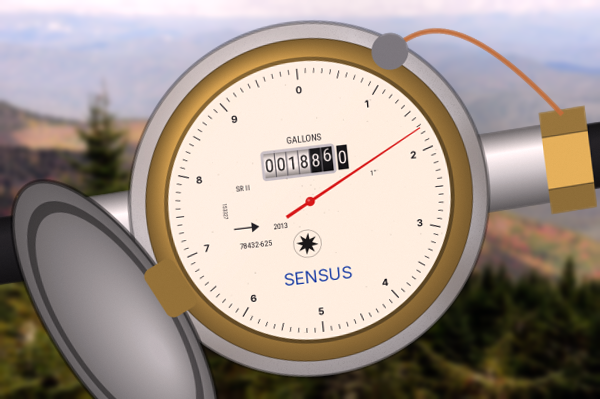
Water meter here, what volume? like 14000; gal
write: 18861.7; gal
